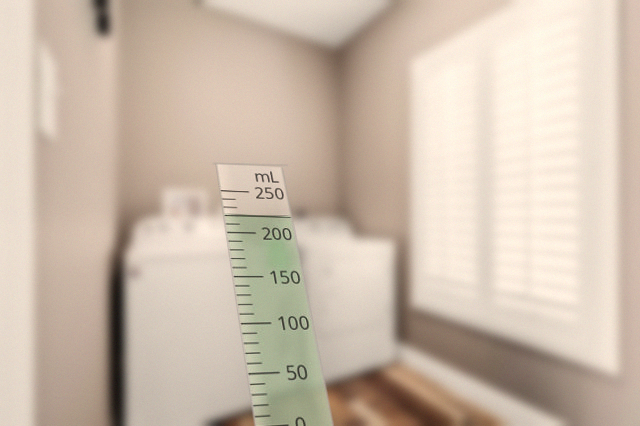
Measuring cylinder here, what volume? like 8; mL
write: 220; mL
